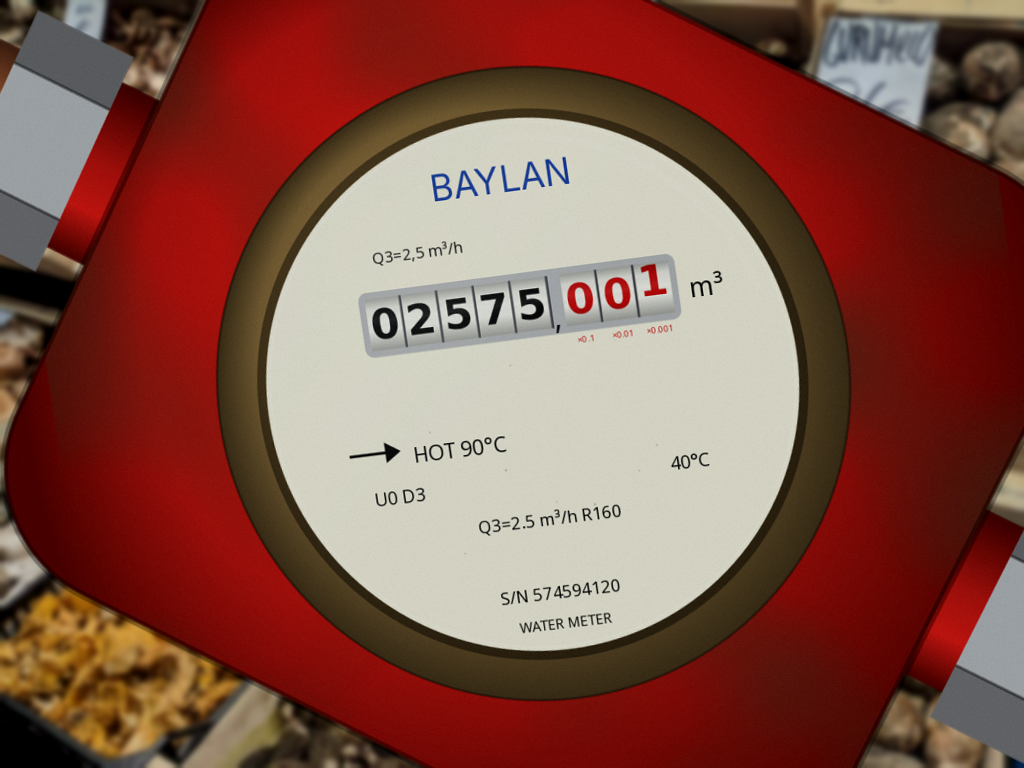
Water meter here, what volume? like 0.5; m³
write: 2575.001; m³
